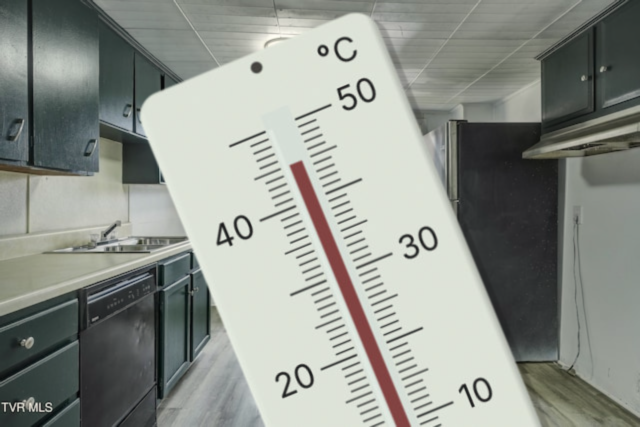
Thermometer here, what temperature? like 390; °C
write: 45; °C
